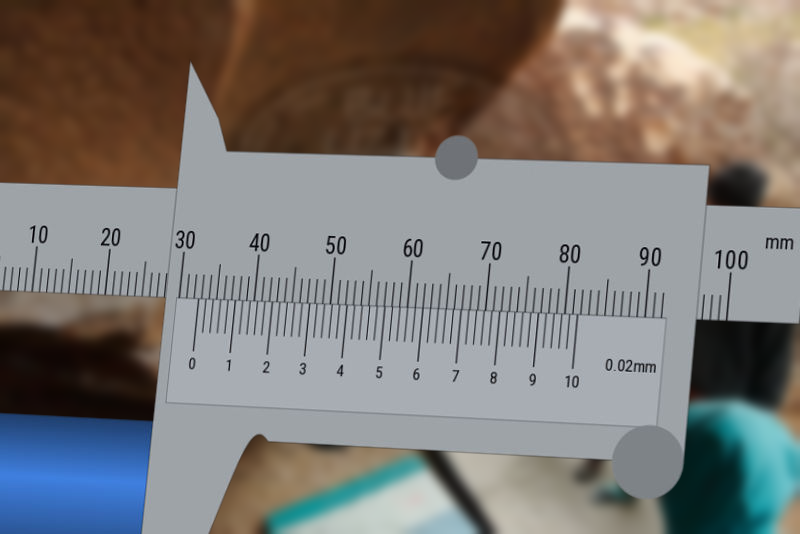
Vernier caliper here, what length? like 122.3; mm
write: 32.6; mm
